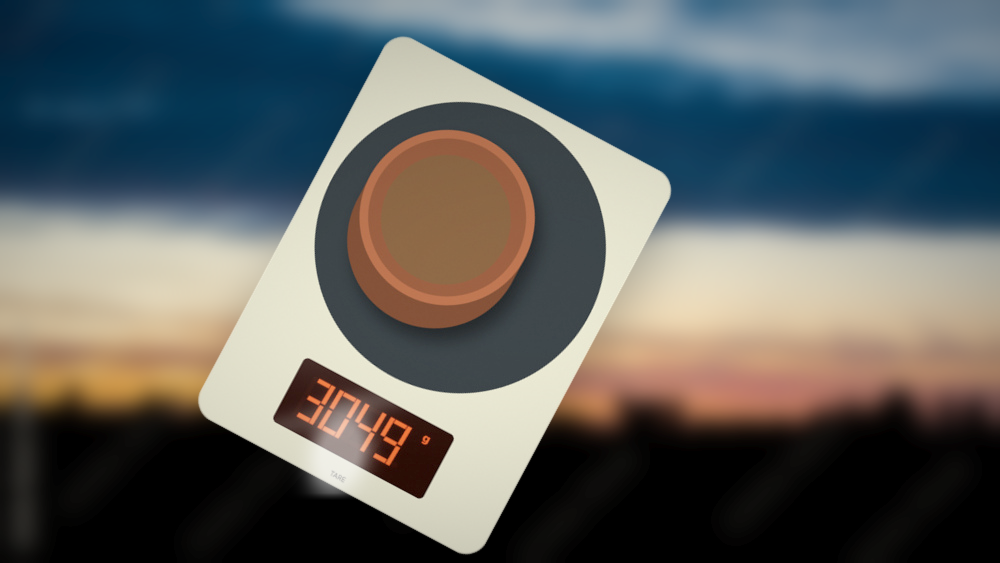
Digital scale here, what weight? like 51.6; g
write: 3049; g
